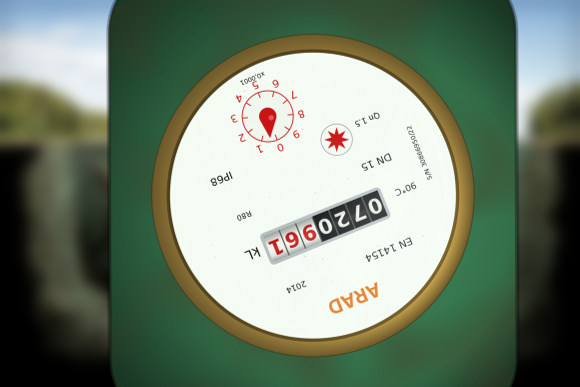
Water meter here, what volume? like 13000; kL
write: 720.9610; kL
